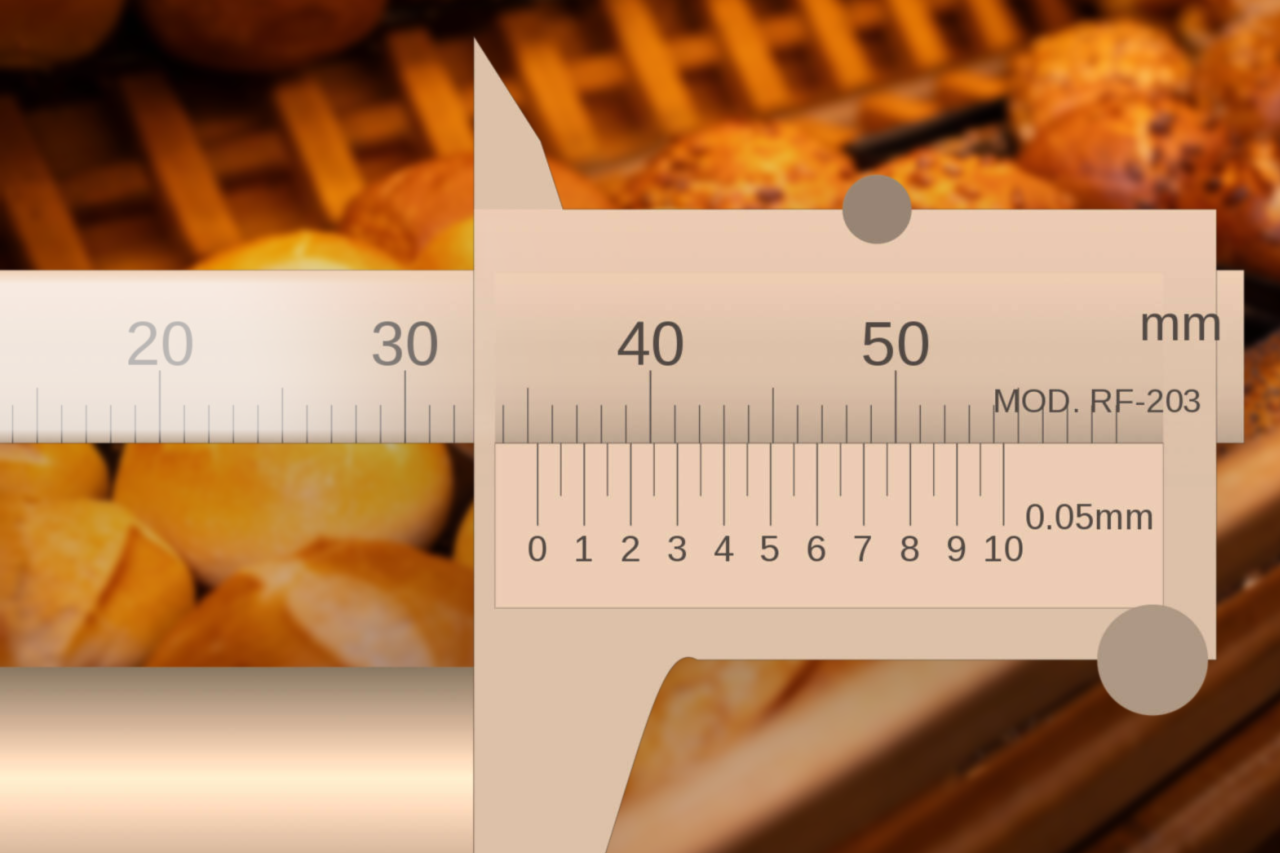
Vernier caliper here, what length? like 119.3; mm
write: 35.4; mm
